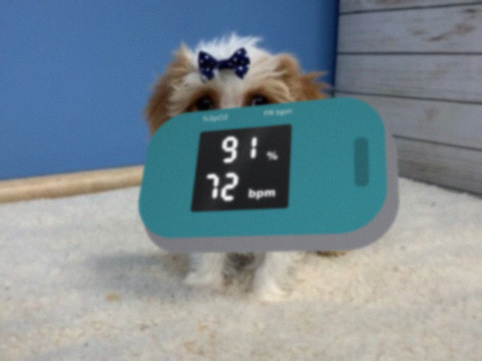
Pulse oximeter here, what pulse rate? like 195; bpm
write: 72; bpm
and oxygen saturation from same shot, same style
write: 91; %
